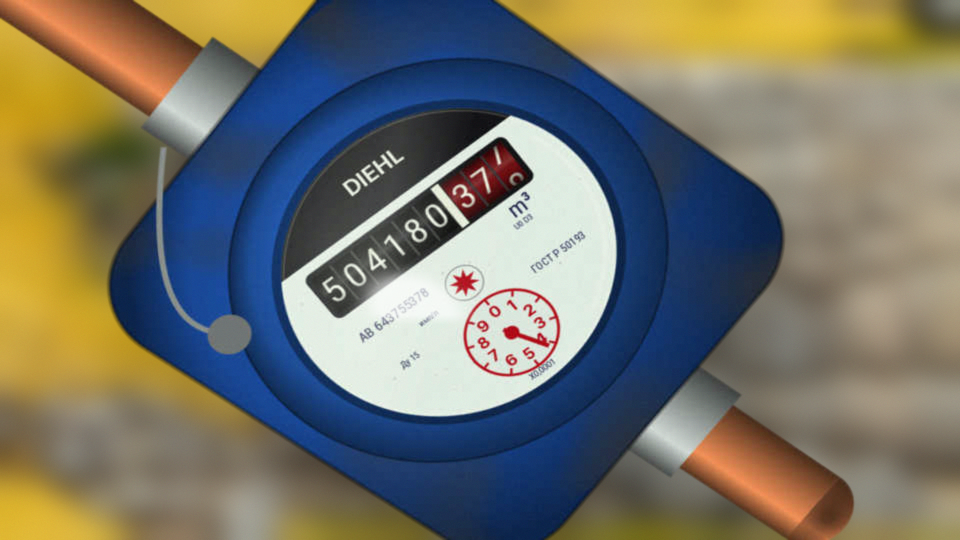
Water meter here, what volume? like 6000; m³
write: 504180.3774; m³
